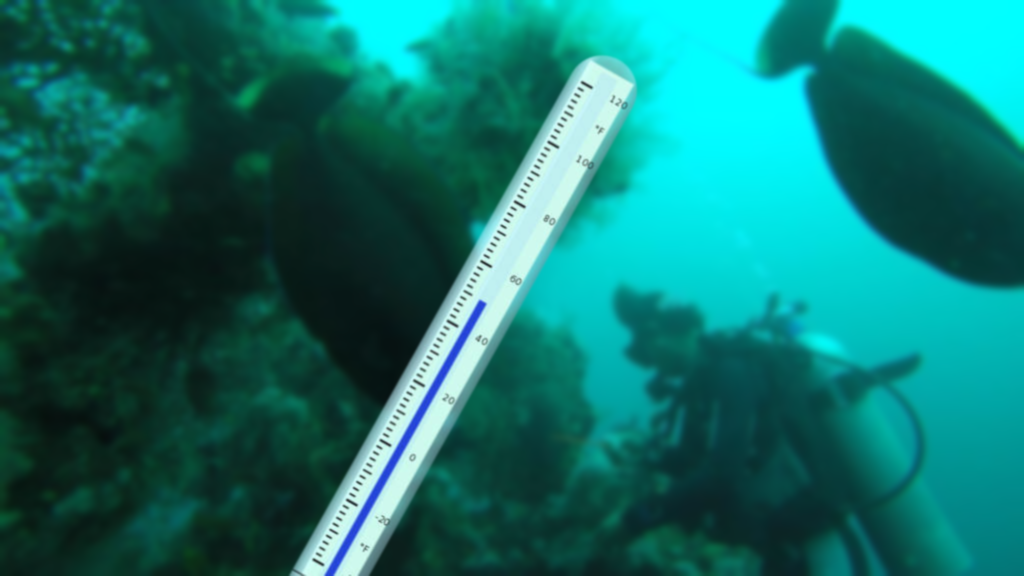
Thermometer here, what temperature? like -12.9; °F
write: 50; °F
